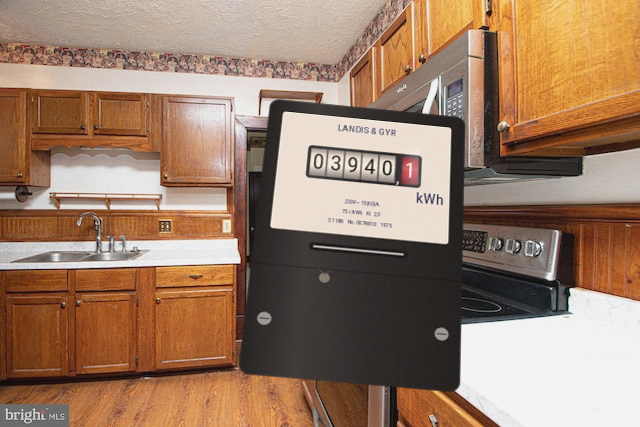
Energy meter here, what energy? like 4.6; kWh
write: 3940.1; kWh
